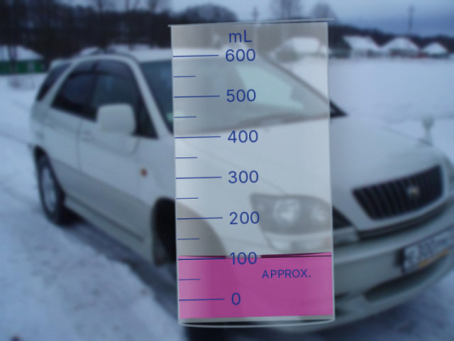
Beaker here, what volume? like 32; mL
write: 100; mL
